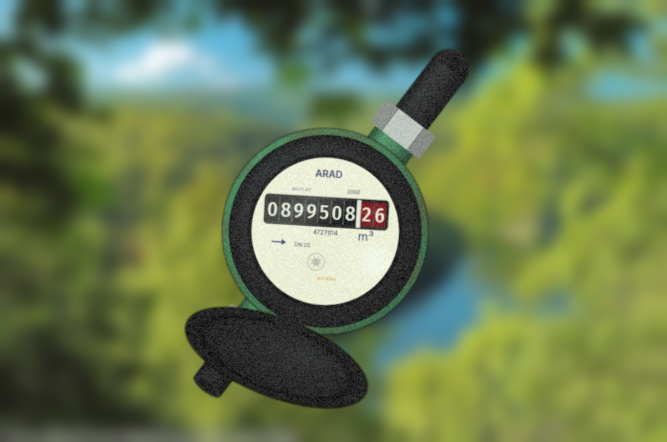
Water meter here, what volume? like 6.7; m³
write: 899508.26; m³
